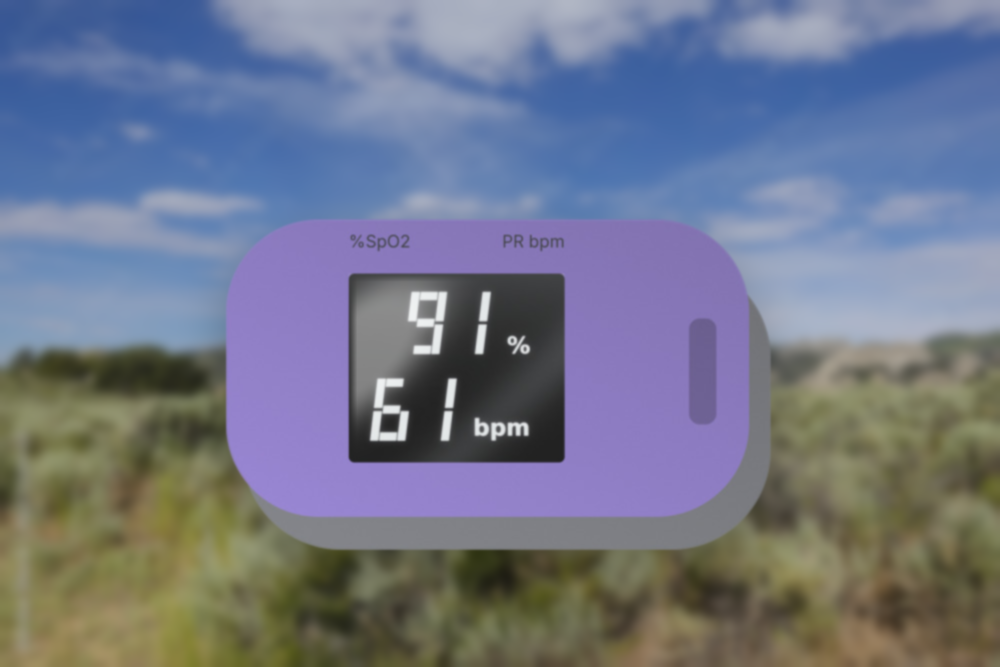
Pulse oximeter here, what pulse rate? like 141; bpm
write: 61; bpm
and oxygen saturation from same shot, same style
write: 91; %
